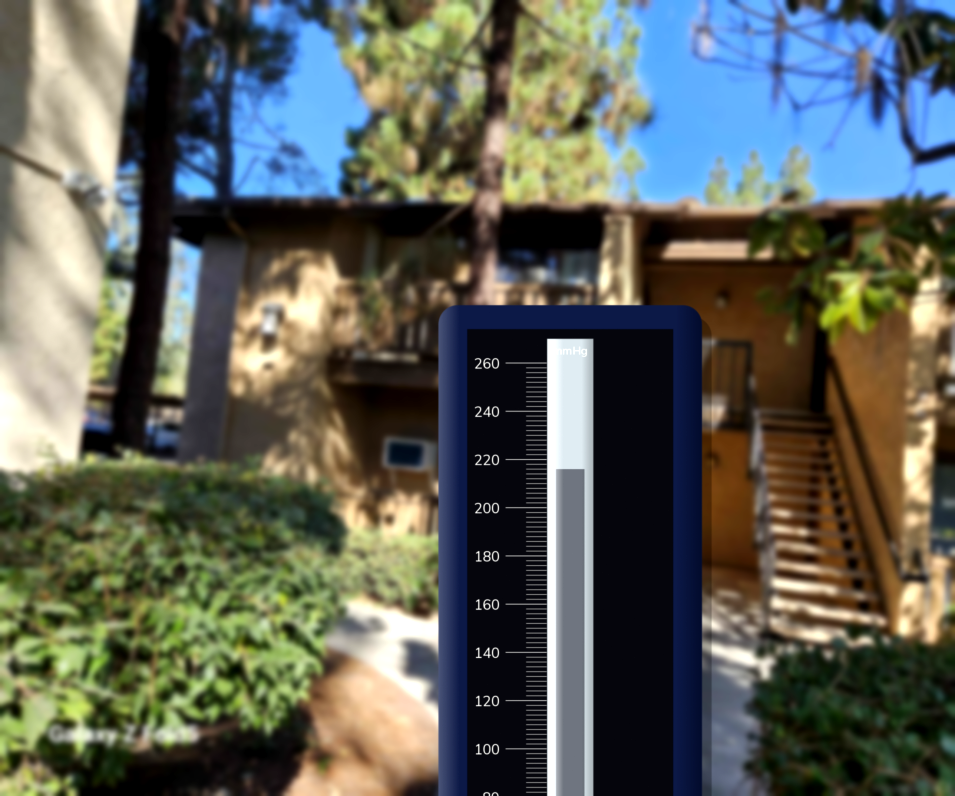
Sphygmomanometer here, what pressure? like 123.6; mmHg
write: 216; mmHg
